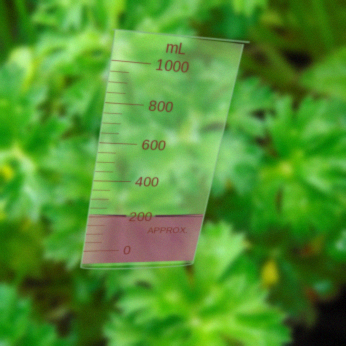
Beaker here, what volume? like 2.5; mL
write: 200; mL
